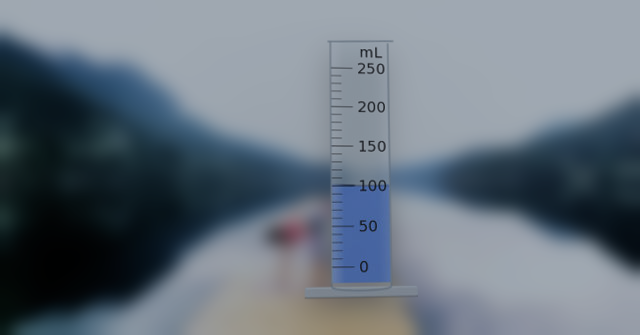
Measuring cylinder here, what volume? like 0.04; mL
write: 100; mL
